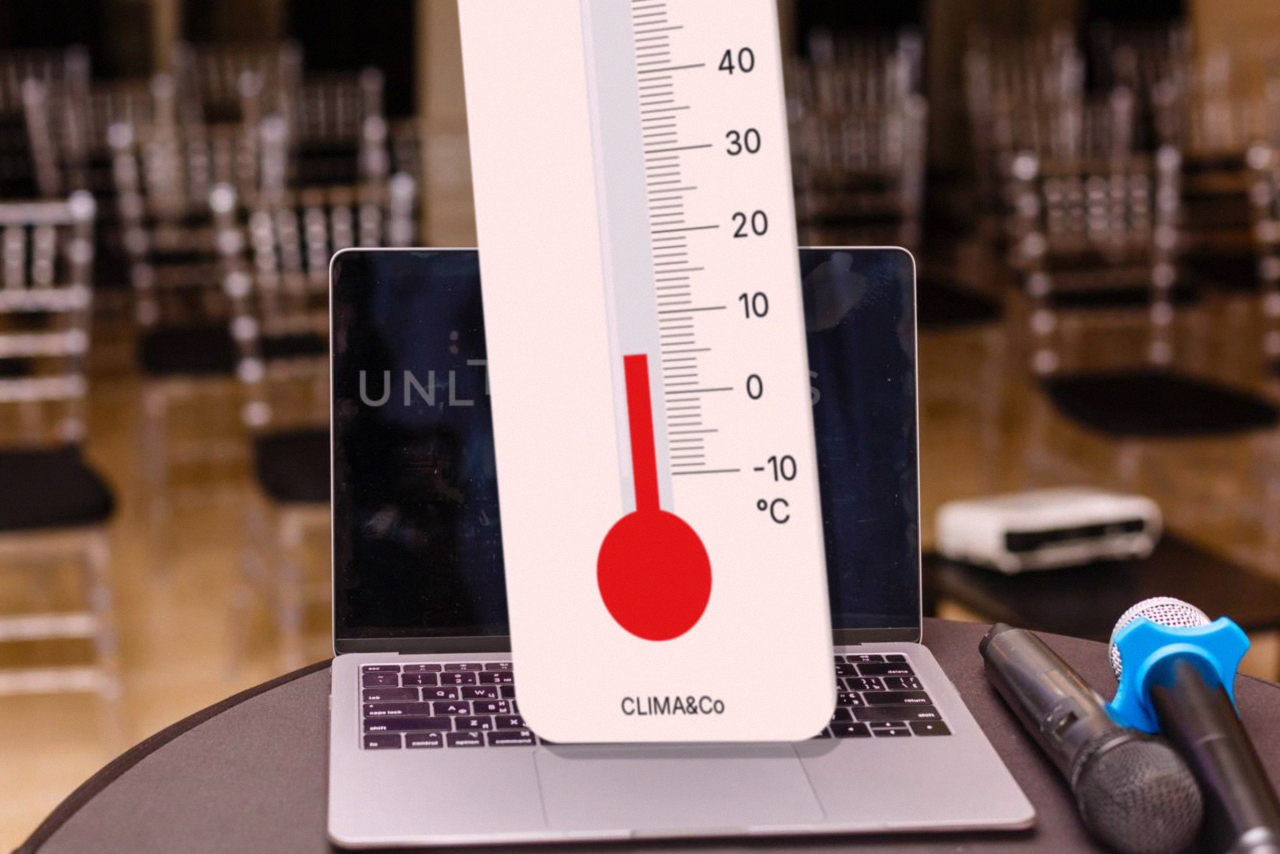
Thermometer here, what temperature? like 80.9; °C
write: 5; °C
